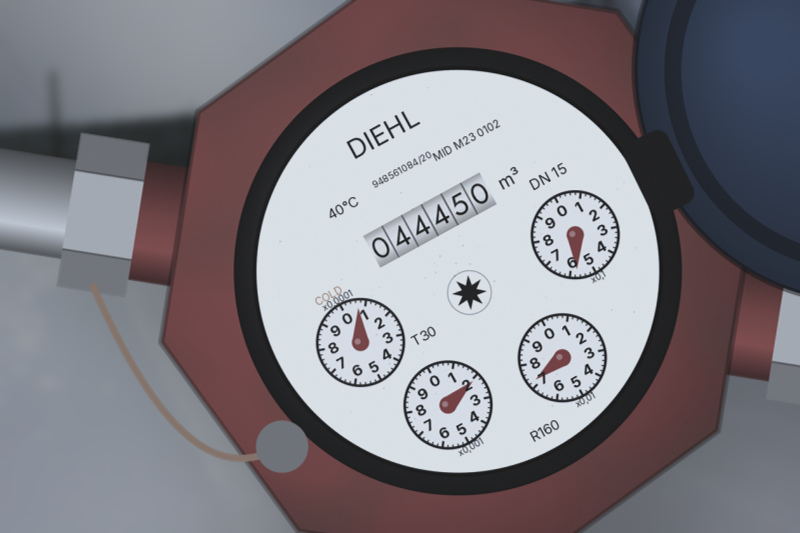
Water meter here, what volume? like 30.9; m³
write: 44450.5720; m³
